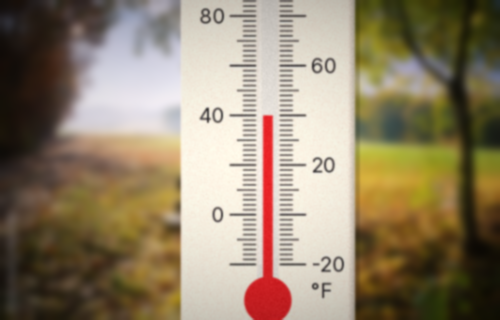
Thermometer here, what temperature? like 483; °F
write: 40; °F
